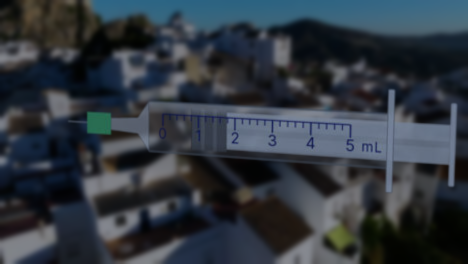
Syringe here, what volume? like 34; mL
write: 0.8; mL
